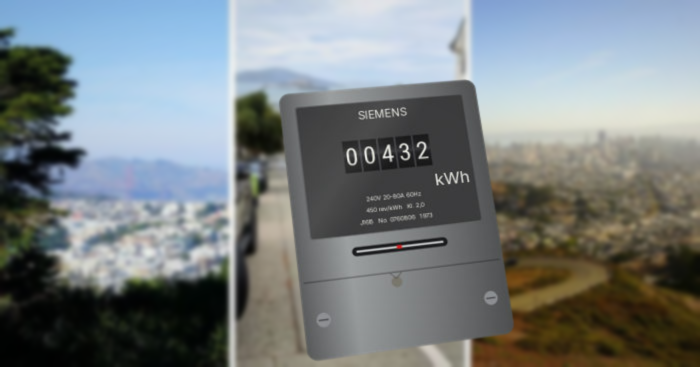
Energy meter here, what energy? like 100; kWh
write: 432; kWh
